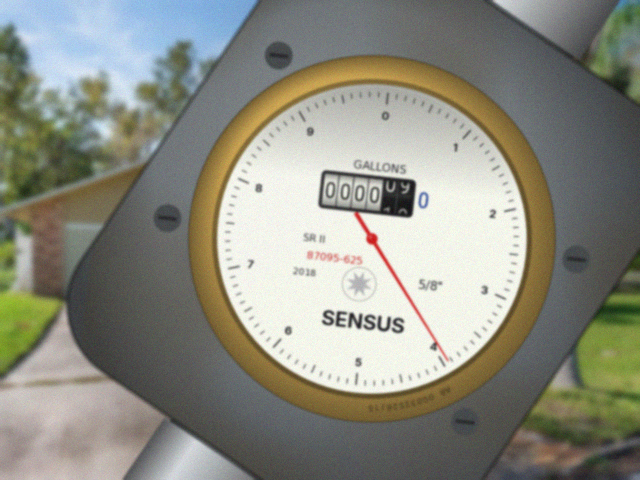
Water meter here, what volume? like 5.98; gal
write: 93.9; gal
